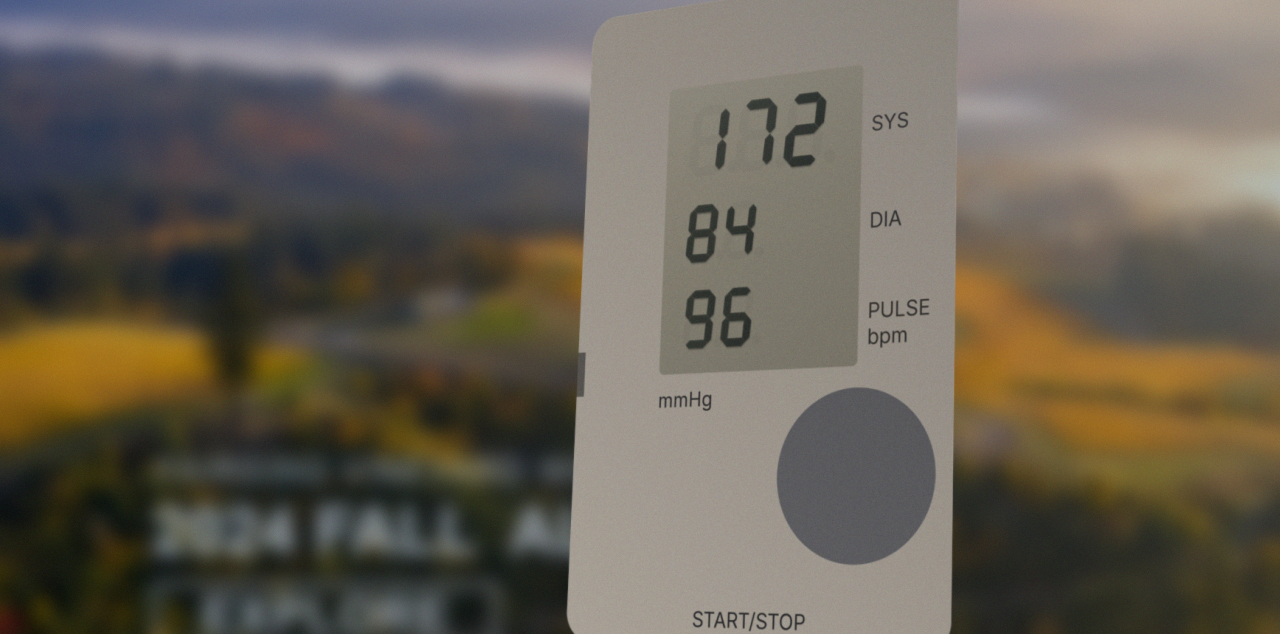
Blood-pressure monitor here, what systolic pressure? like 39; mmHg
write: 172; mmHg
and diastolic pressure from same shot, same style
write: 84; mmHg
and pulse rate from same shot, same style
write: 96; bpm
